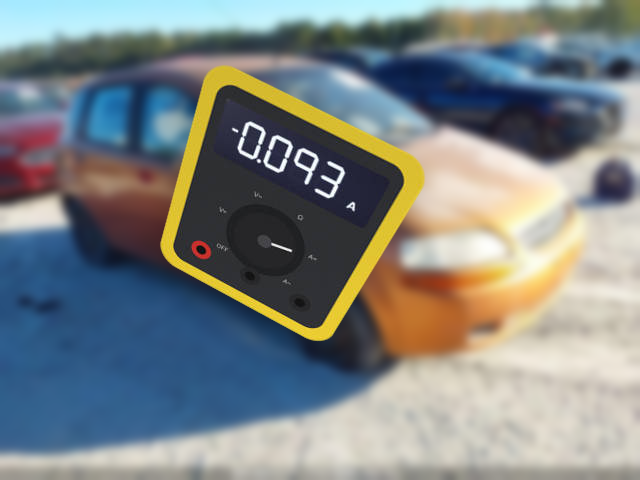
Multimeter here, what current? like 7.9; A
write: -0.093; A
